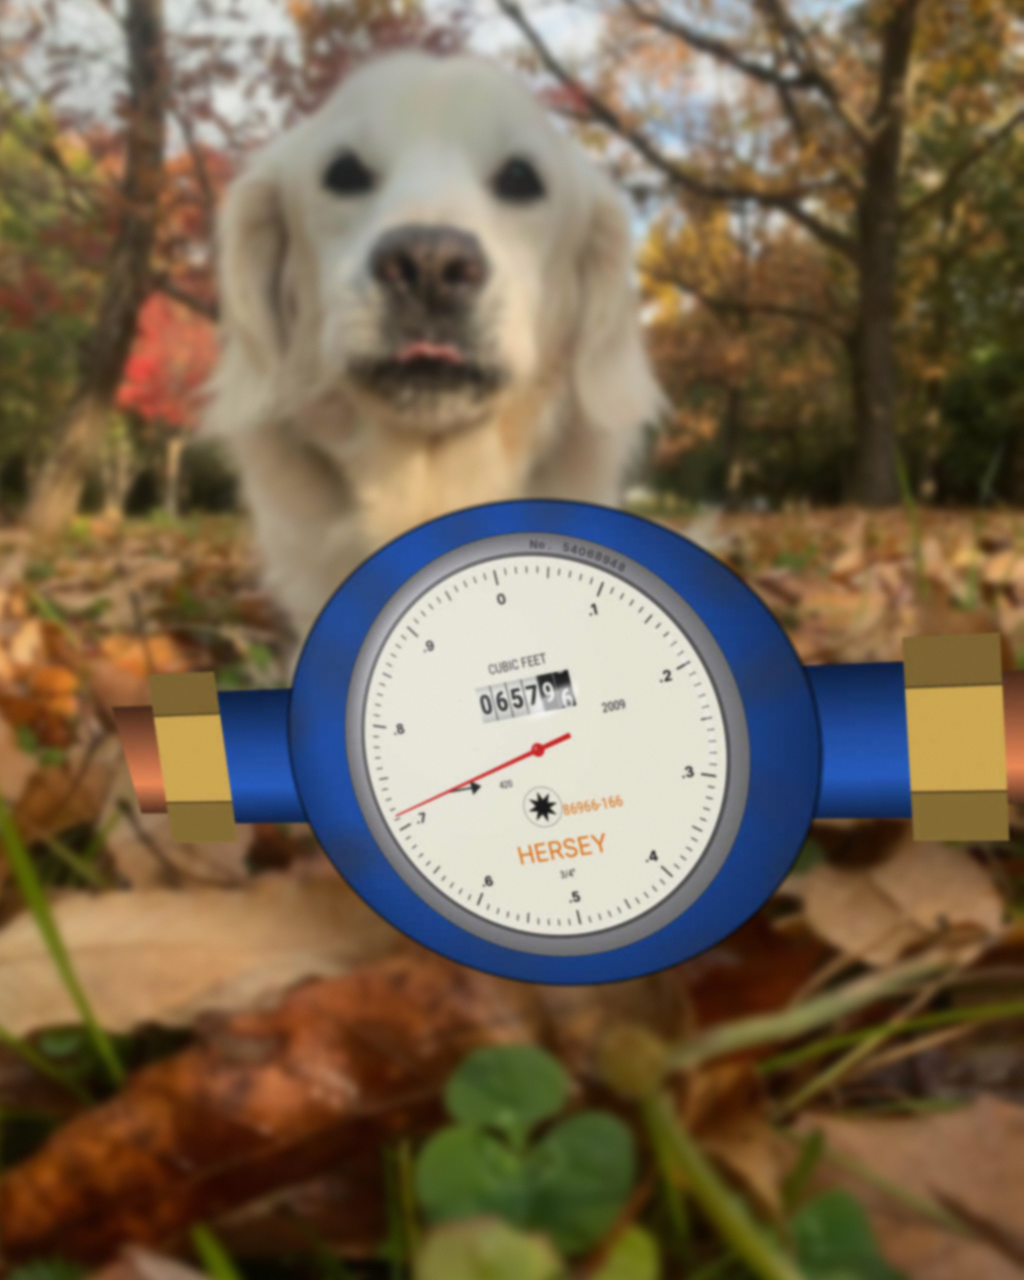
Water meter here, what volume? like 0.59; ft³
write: 65795.71; ft³
